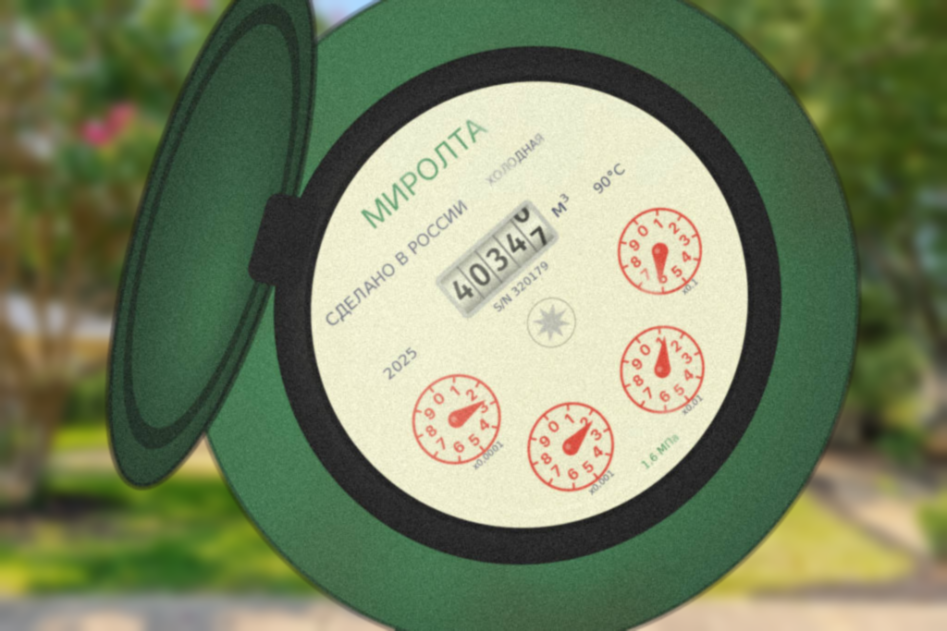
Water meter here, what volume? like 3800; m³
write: 40346.6122; m³
